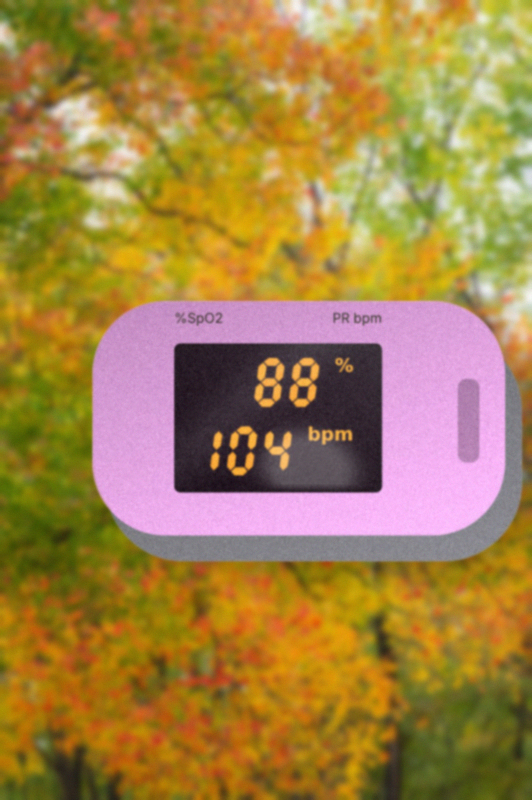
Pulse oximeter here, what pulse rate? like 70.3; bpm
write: 104; bpm
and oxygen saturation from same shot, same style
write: 88; %
